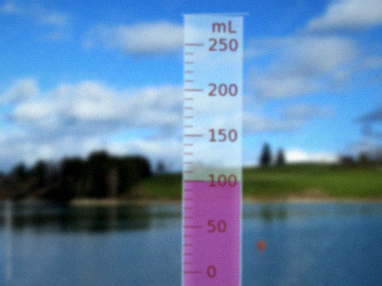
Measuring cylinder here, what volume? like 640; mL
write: 100; mL
